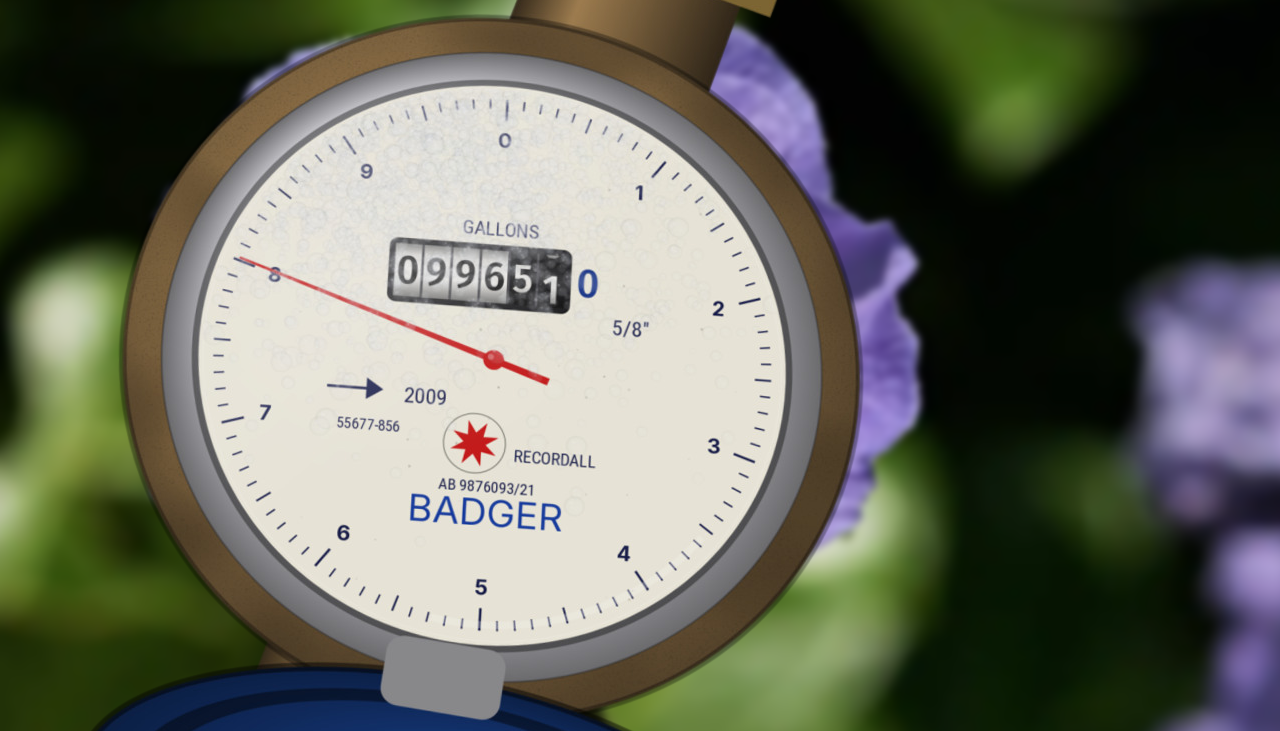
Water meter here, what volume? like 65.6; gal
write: 996508.0; gal
